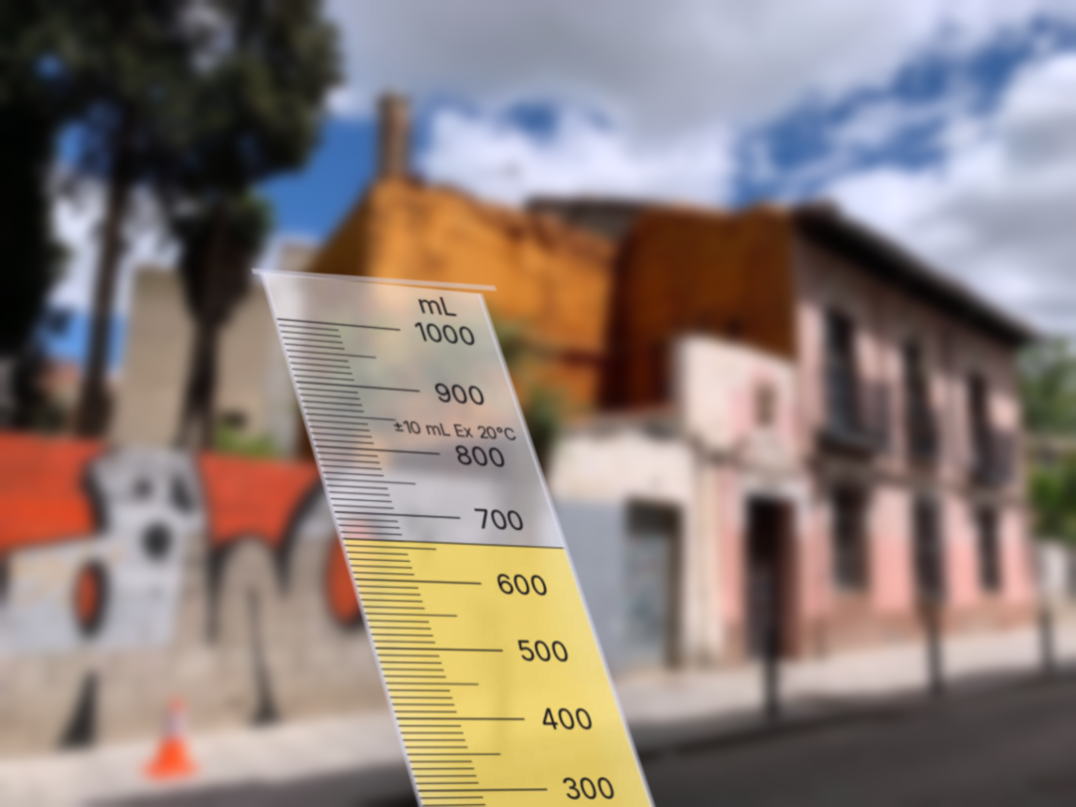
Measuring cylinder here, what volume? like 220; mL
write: 660; mL
